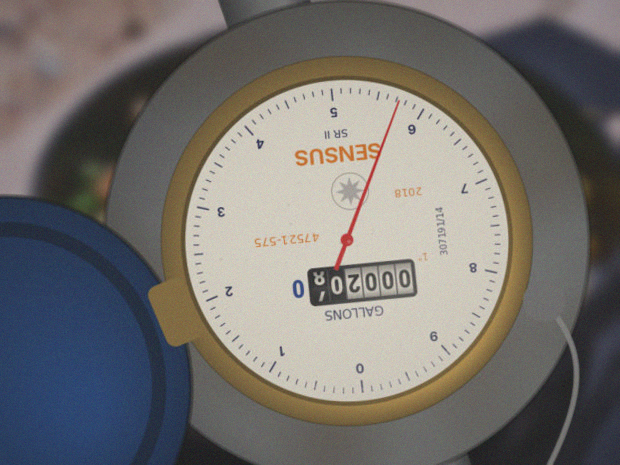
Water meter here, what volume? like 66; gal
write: 2075.7; gal
